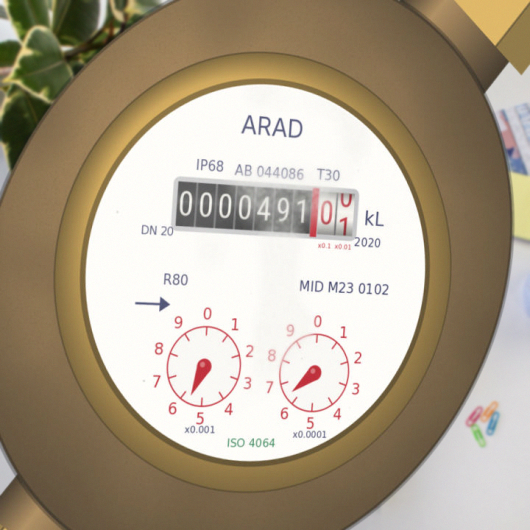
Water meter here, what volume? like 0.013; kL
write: 491.0056; kL
